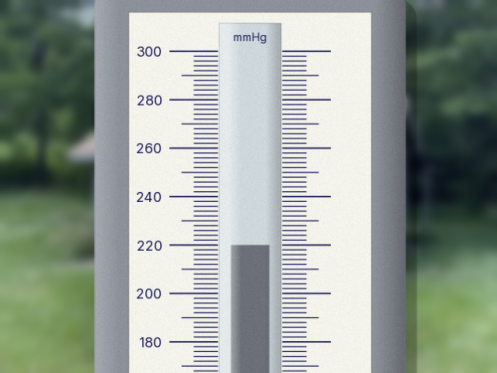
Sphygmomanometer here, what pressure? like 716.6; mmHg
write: 220; mmHg
